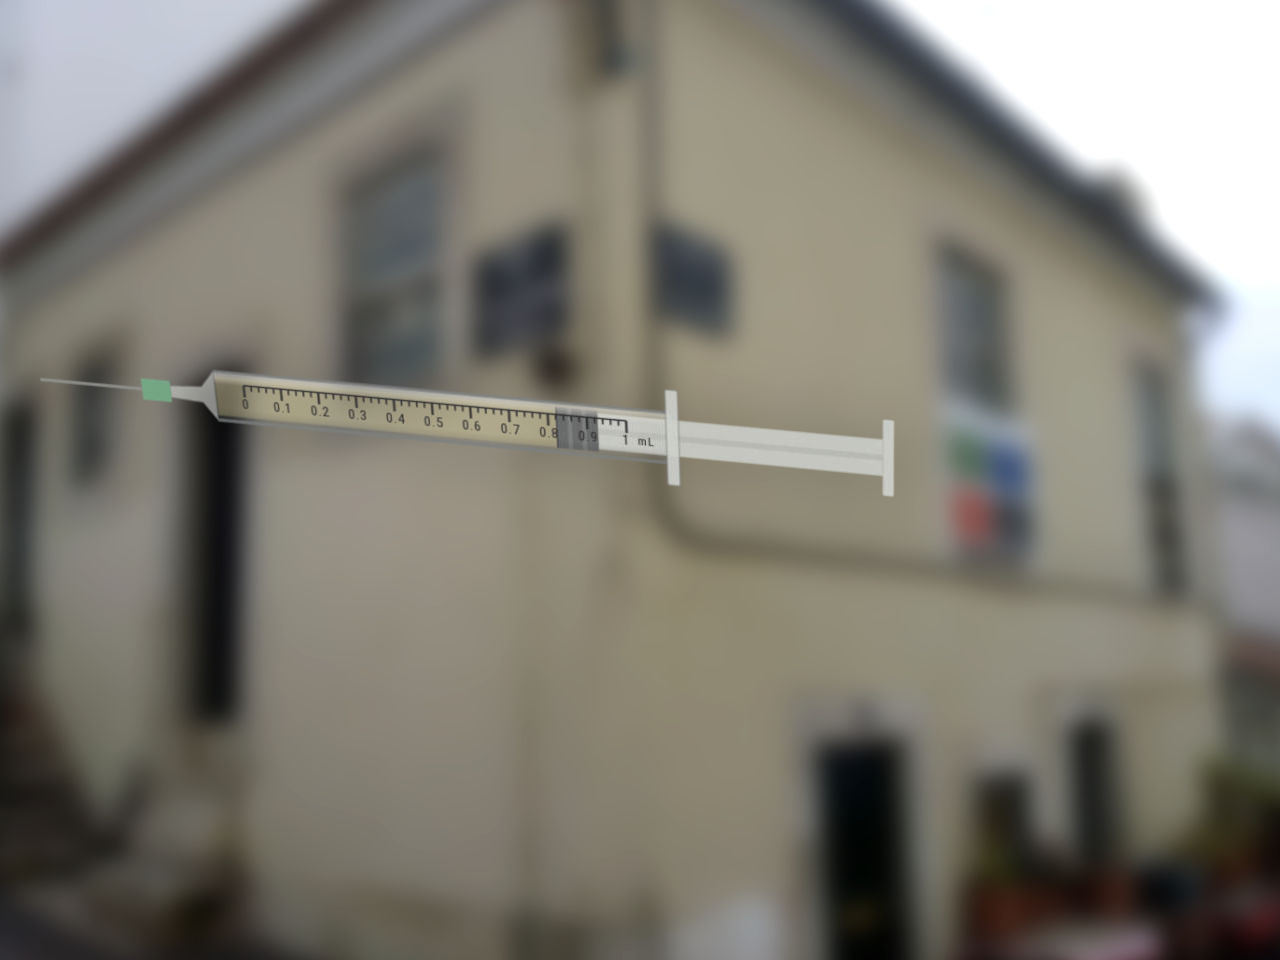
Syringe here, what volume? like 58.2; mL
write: 0.82; mL
